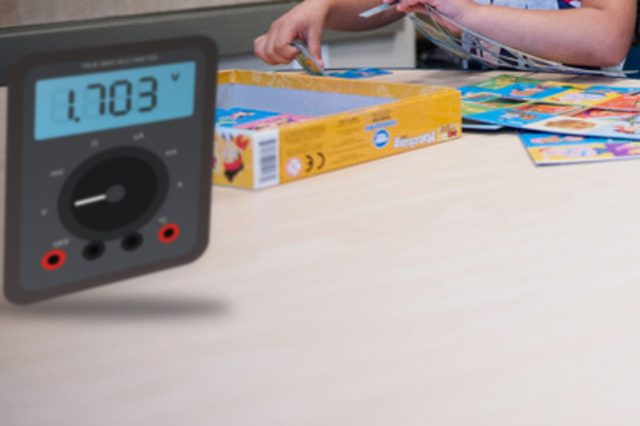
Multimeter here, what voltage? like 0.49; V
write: 1.703; V
